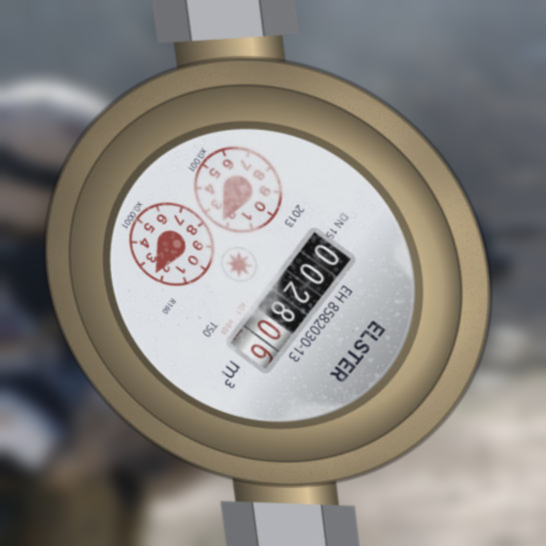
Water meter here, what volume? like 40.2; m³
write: 28.0622; m³
